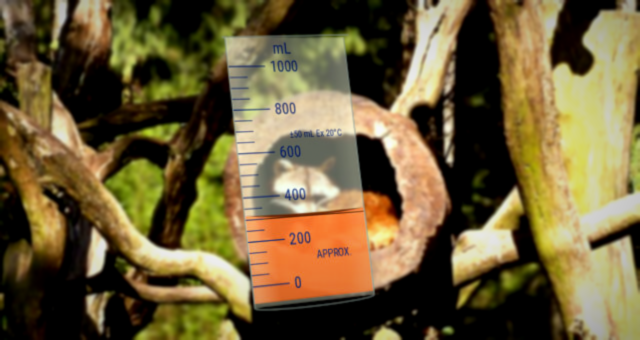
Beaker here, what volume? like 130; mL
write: 300; mL
